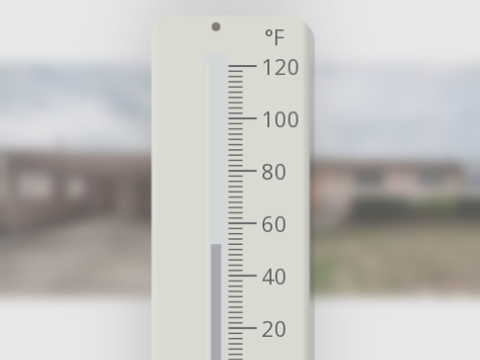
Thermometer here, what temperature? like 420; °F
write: 52; °F
